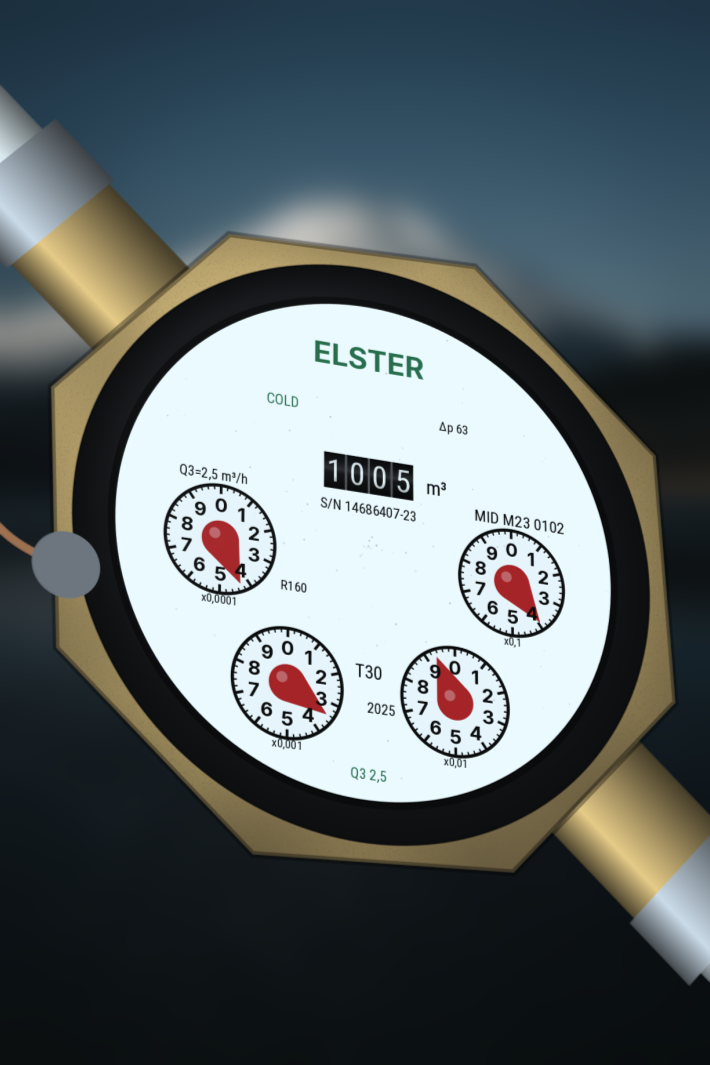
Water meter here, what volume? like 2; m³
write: 1005.3934; m³
